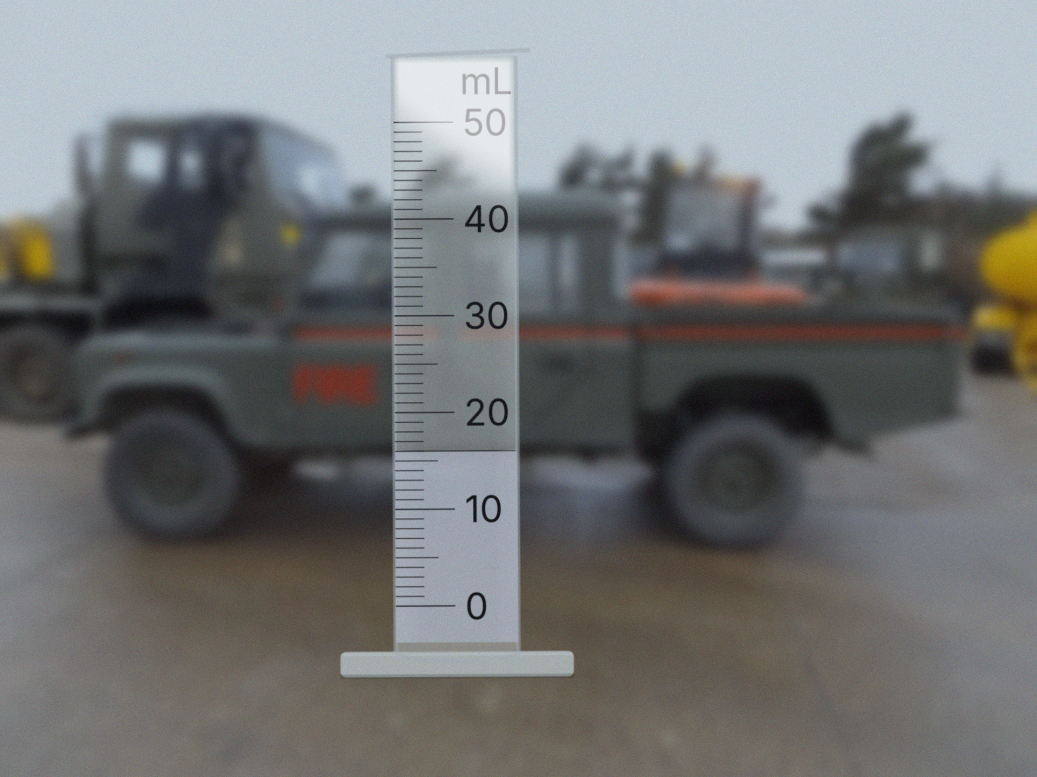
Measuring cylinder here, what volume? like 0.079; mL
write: 16; mL
